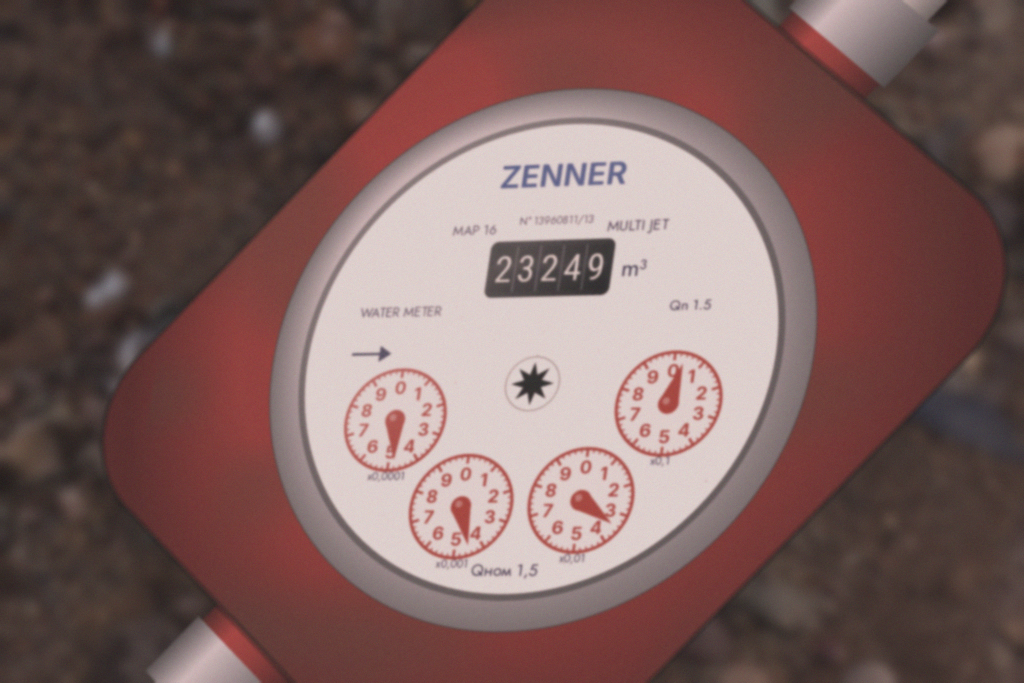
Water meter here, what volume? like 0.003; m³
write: 23249.0344; m³
